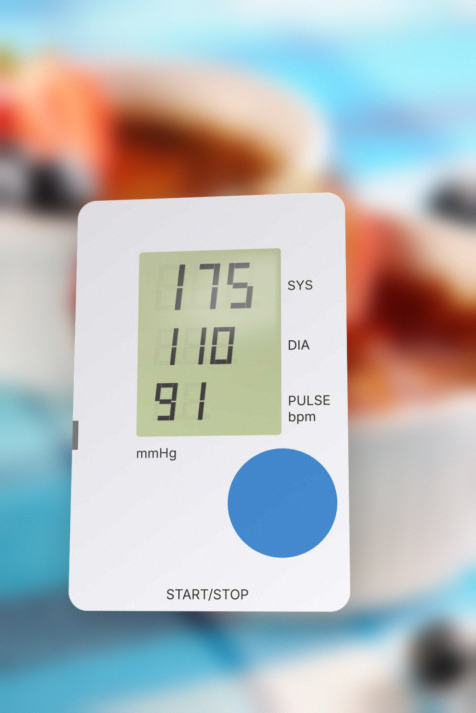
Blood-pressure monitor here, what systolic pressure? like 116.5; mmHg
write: 175; mmHg
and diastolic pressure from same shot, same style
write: 110; mmHg
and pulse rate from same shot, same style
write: 91; bpm
